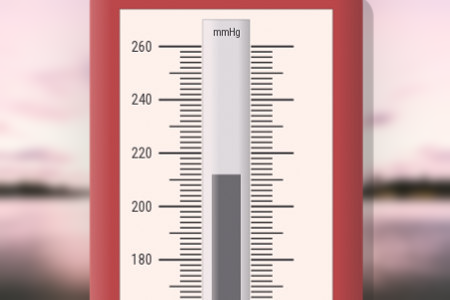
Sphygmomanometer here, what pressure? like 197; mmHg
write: 212; mmHg
